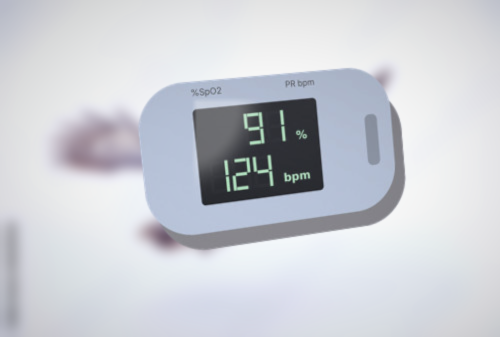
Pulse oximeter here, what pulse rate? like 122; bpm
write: 124; bpm
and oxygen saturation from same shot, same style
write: 91; %
